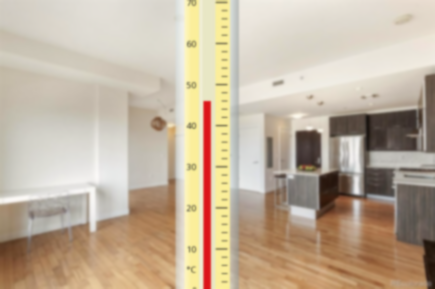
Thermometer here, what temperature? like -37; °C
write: 46; °C
